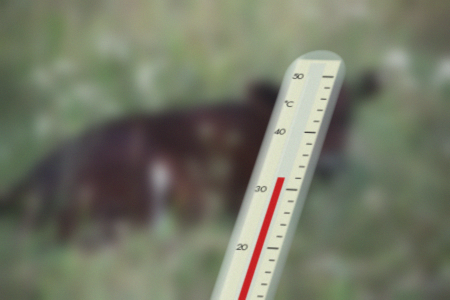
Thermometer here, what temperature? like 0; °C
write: 32; °C
